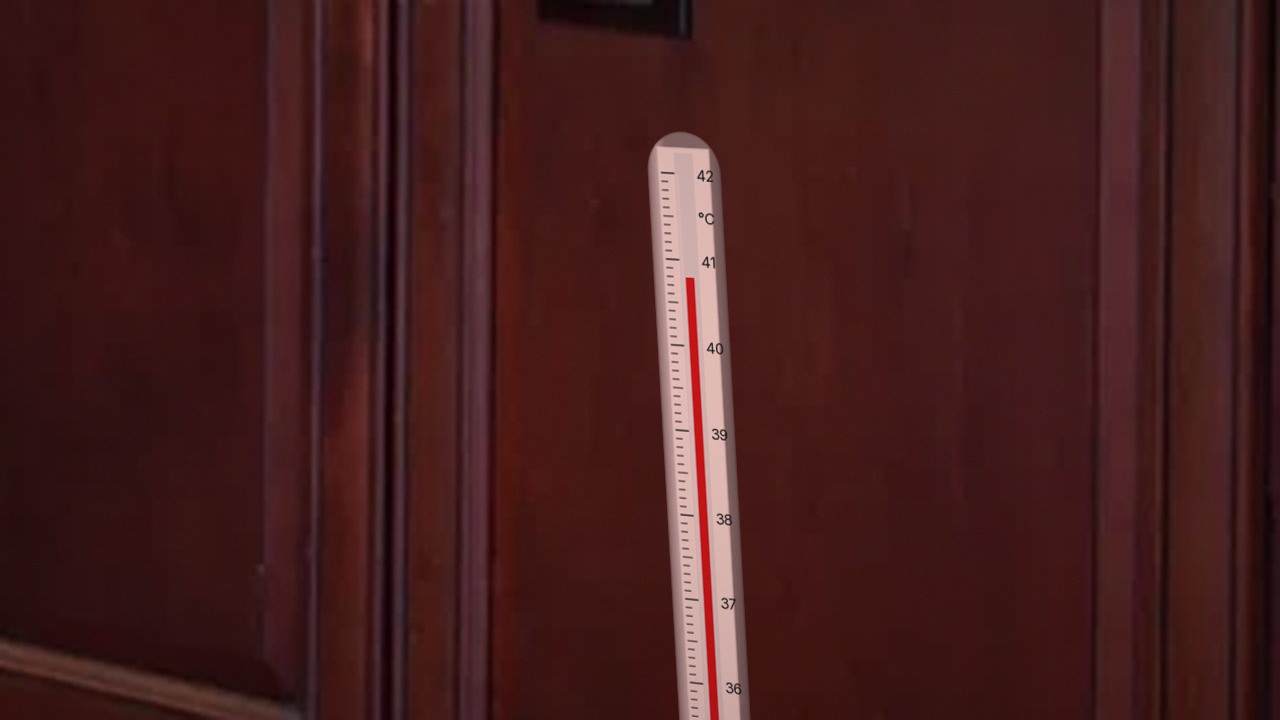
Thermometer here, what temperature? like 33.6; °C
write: 40.8; °C
